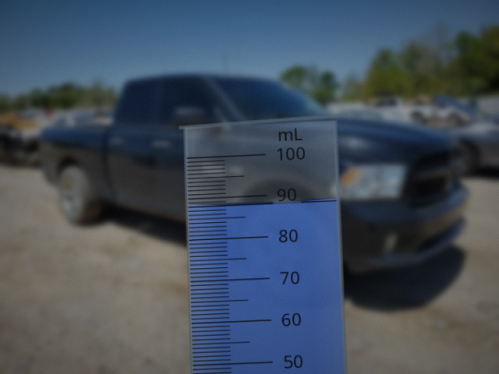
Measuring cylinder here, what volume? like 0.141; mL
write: 88; mL
